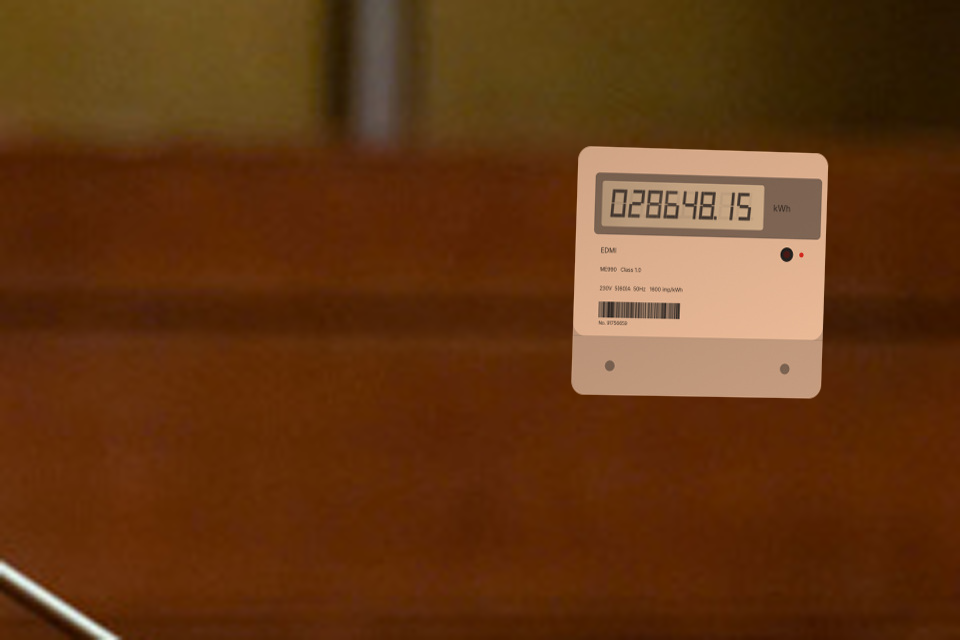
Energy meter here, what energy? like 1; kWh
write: 28648.15; kWh
